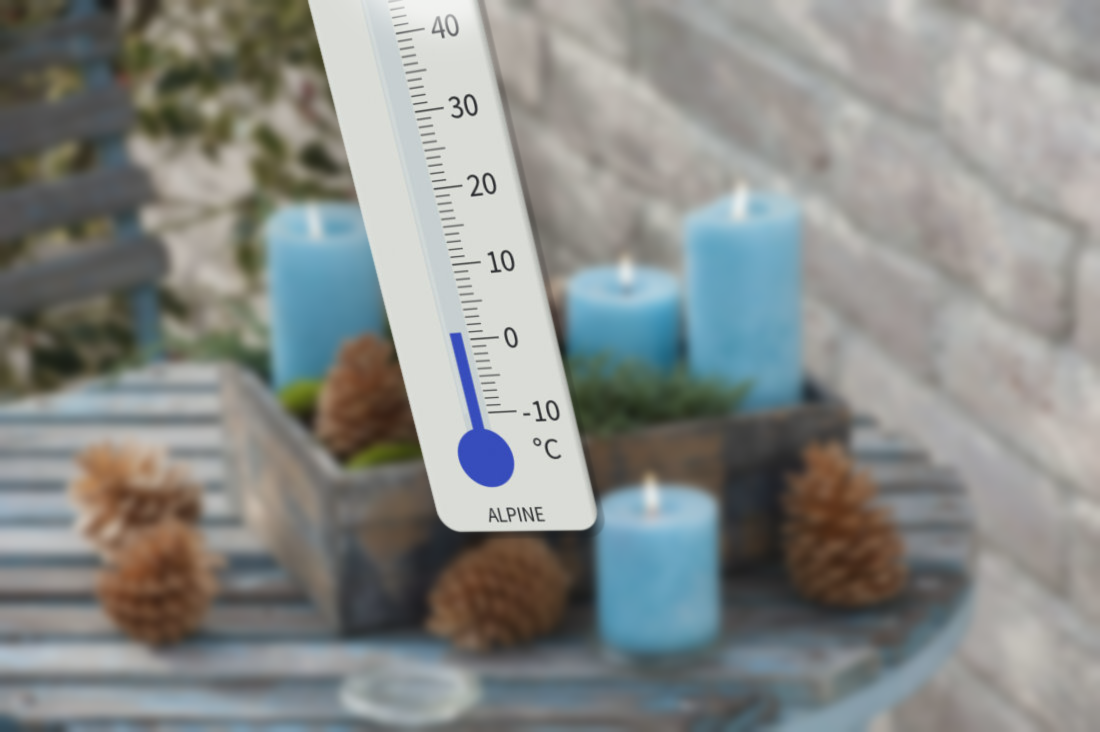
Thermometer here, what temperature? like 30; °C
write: 1; °C
